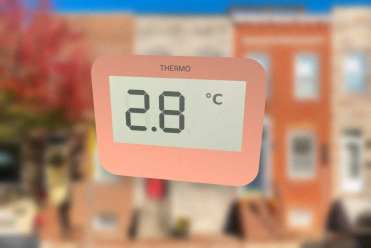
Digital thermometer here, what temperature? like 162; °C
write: 2.8; °C
